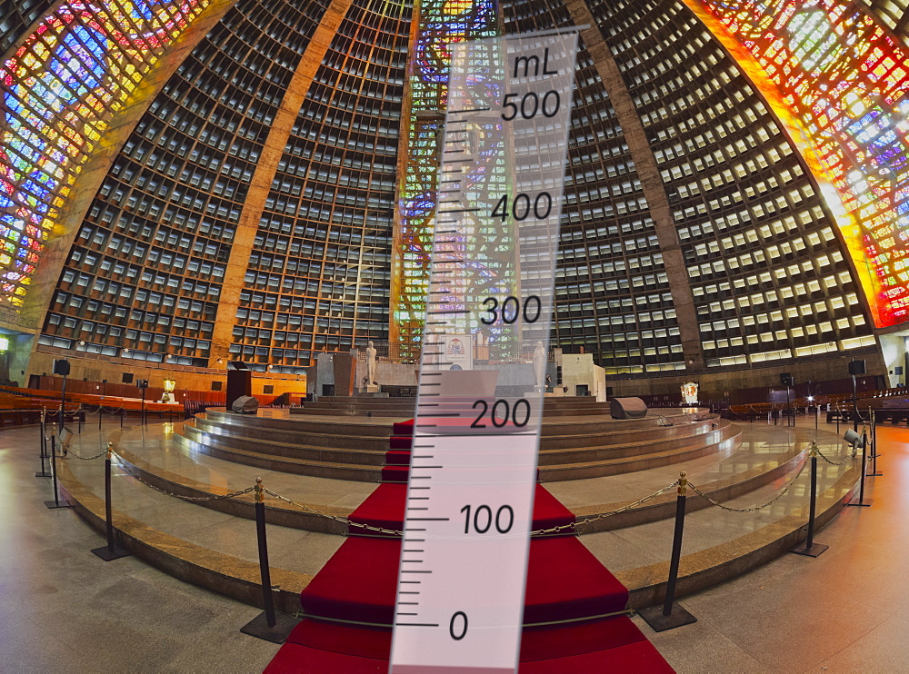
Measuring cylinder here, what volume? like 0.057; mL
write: 180; mL
